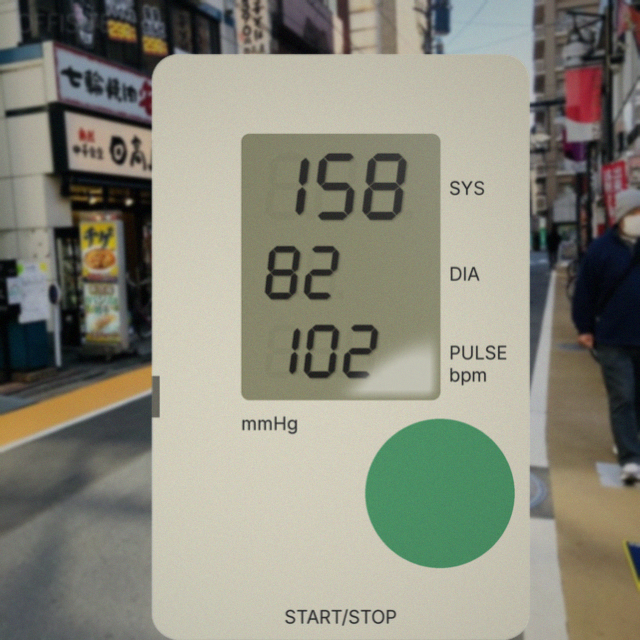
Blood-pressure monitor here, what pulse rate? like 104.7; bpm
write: 102; bpm
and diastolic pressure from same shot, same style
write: 82; mmHg
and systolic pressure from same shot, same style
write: 158; mmHg
